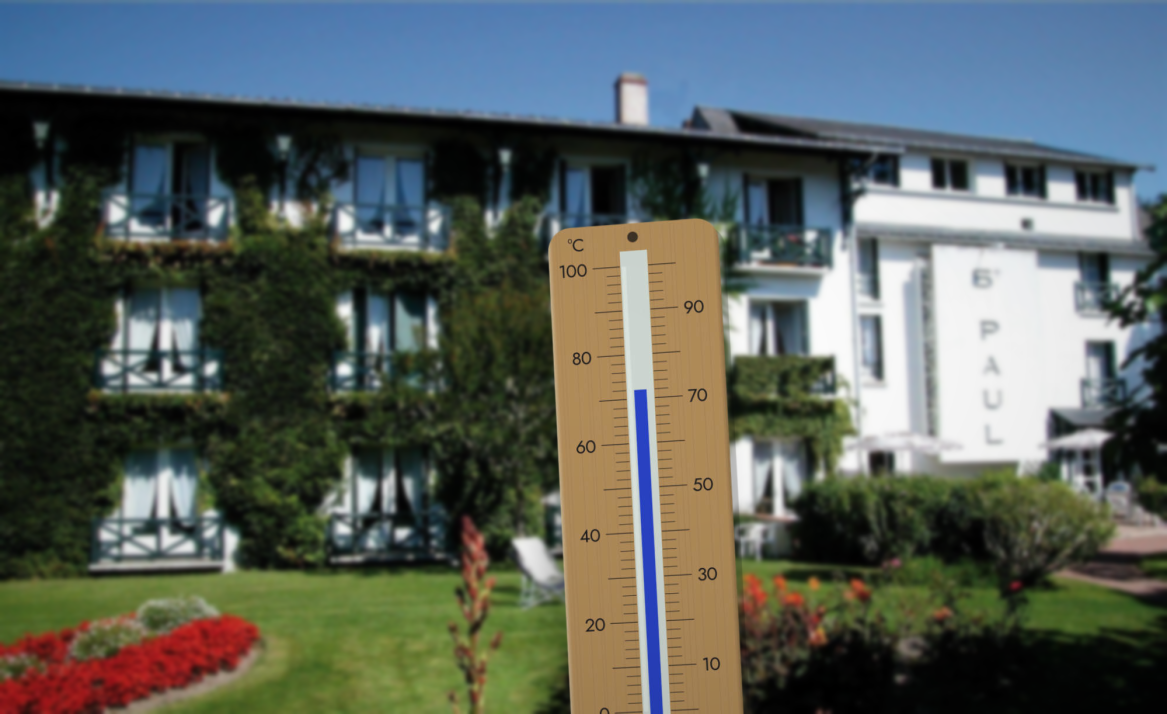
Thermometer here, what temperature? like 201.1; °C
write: 72; °C
